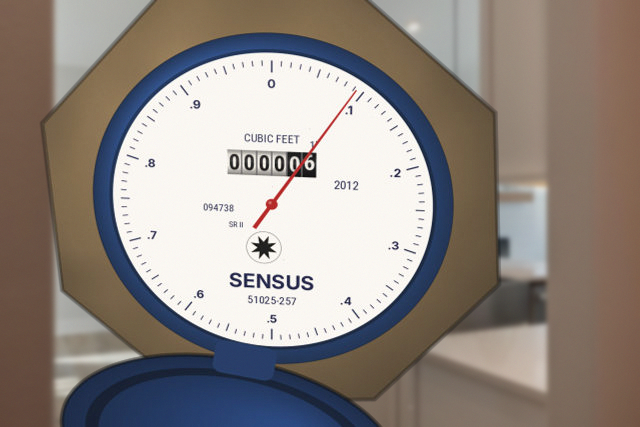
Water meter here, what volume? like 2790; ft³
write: 6.09; ft³
